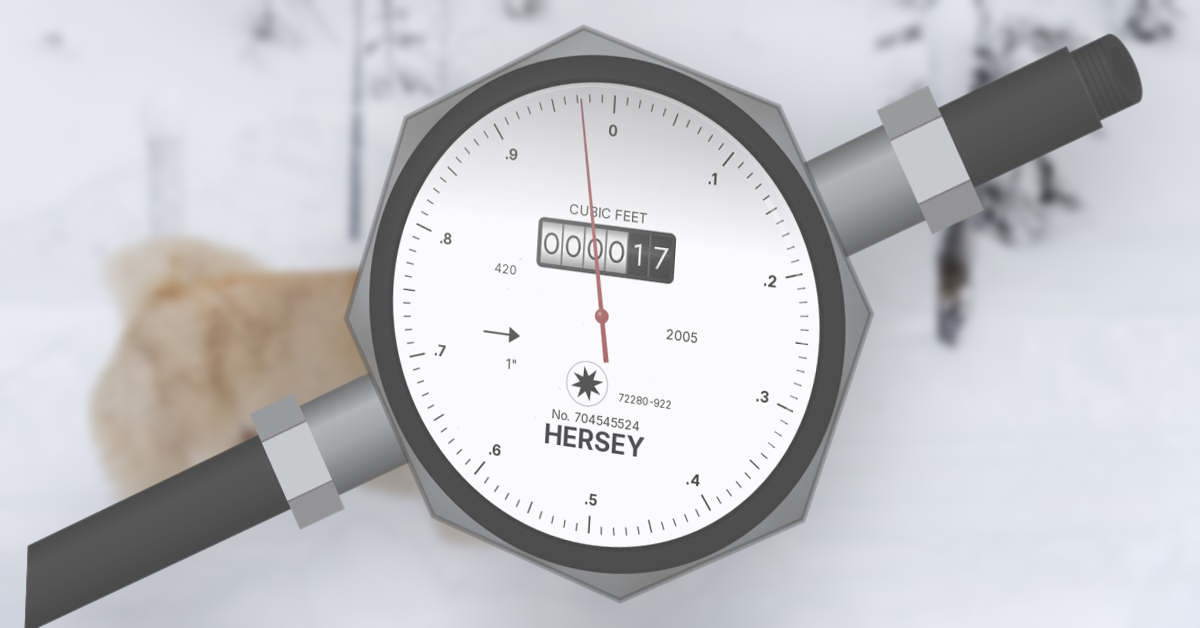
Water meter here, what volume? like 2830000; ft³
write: 16.97; ft³
